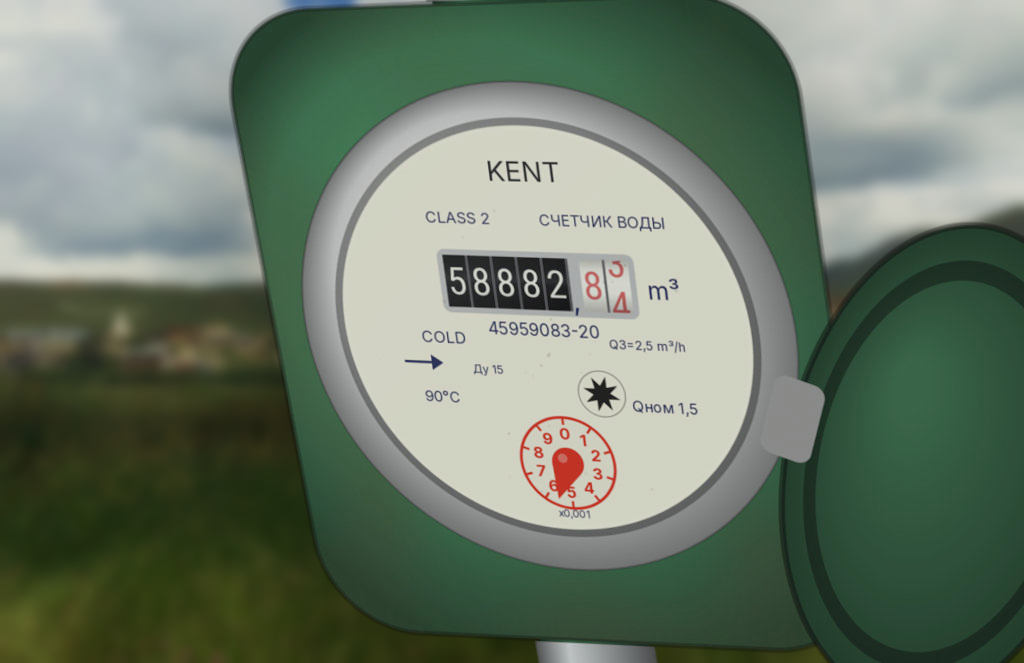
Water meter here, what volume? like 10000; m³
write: 58882.835; m³
